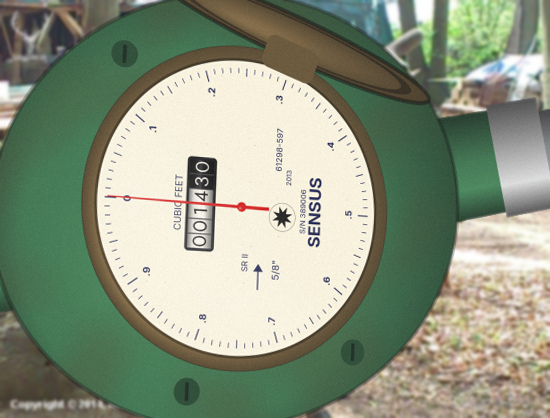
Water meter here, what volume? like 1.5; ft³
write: 1430.00; ft³
